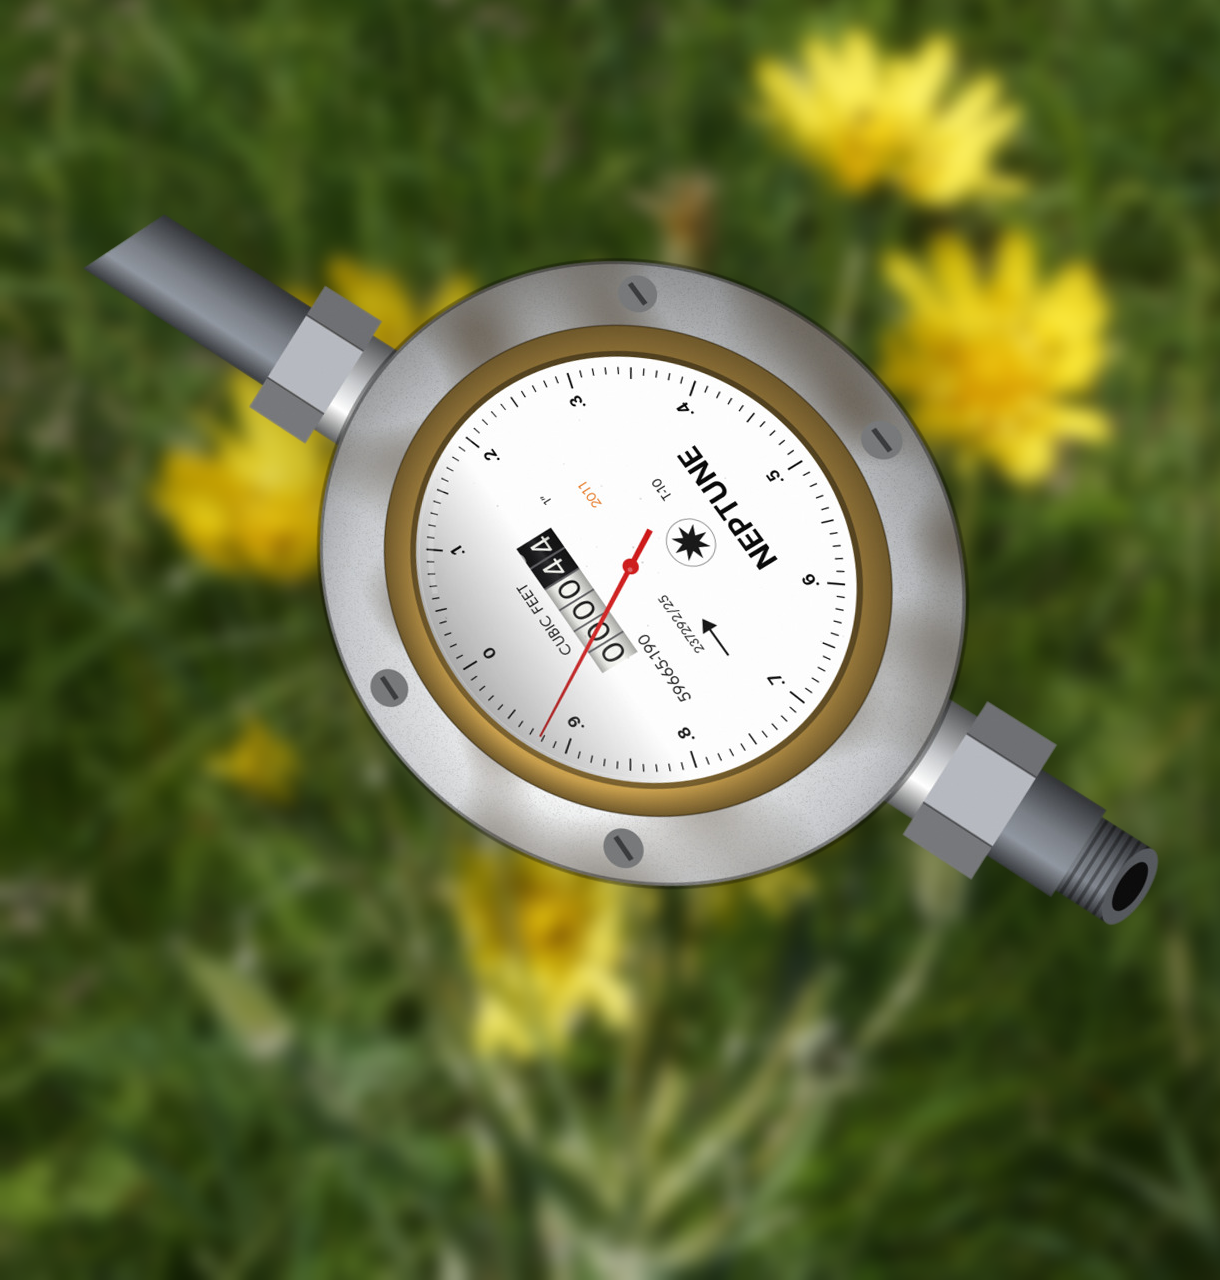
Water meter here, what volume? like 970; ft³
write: 43.92; ft³
